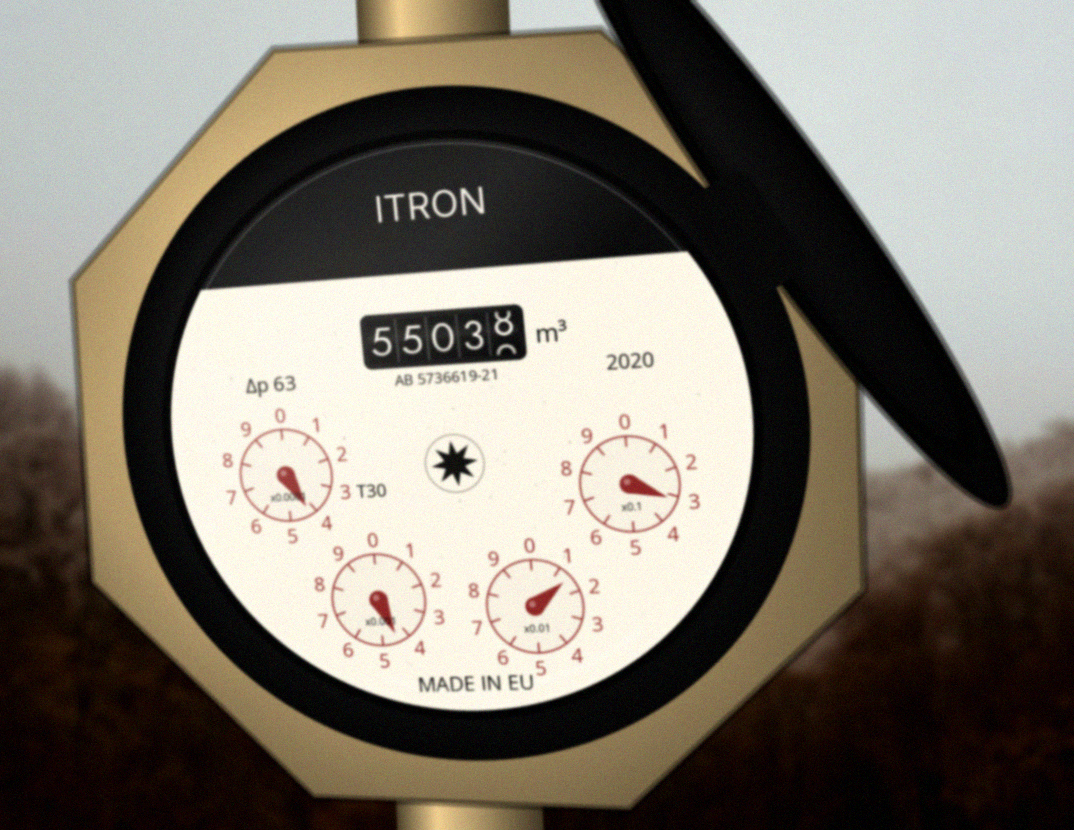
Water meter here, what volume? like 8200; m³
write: 55038.3144; m³
